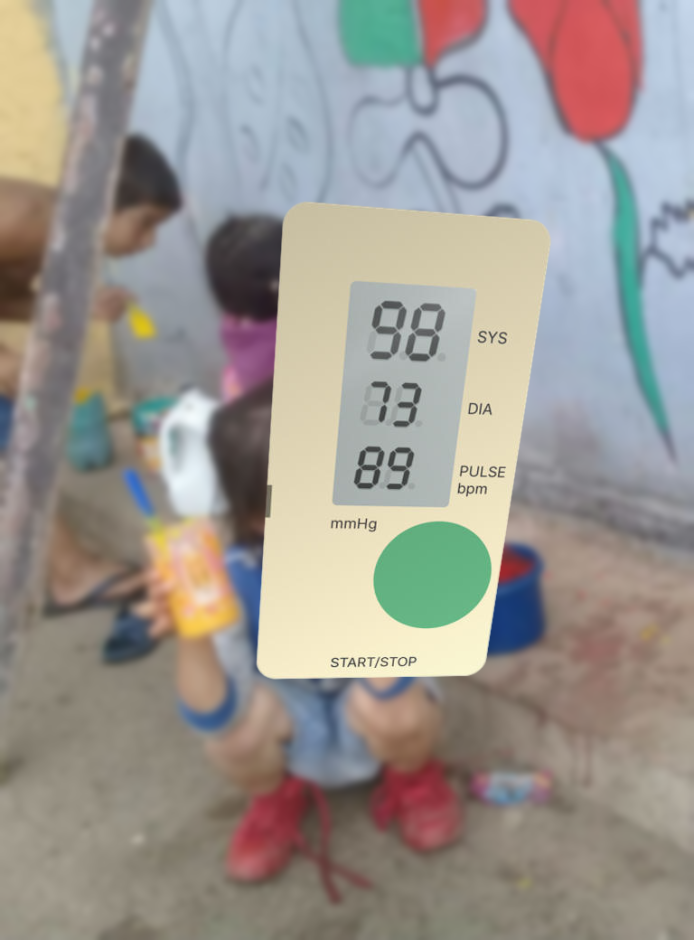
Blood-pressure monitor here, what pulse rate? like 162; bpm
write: 89; bpm
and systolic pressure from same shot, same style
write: 98; mmHg
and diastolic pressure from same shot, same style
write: 73; mmHg
